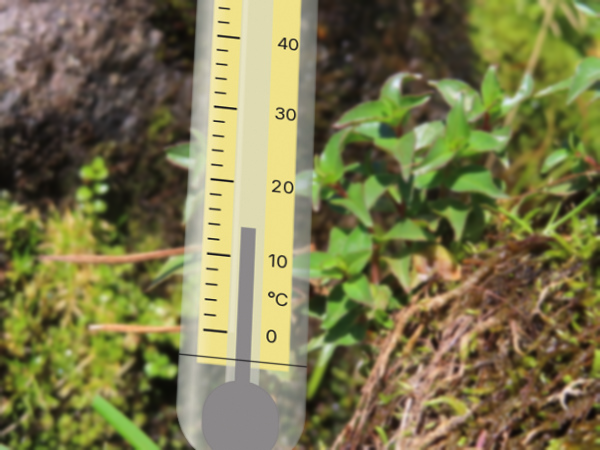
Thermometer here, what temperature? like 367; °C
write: 14; °C
